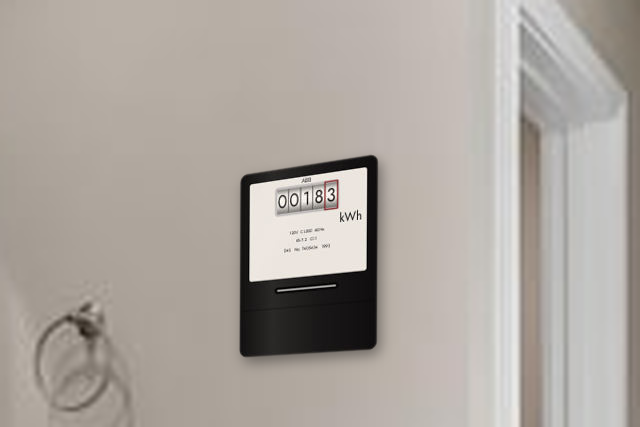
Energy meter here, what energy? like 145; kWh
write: 18.3; kWh
